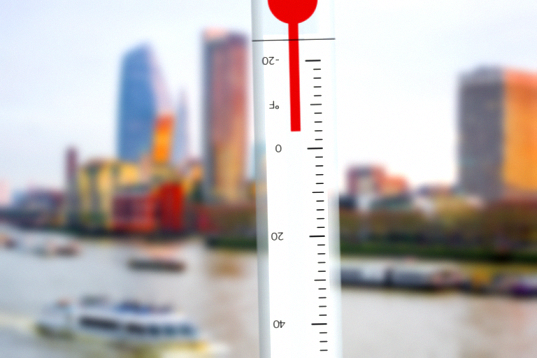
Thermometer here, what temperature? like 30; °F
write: -4; °F
